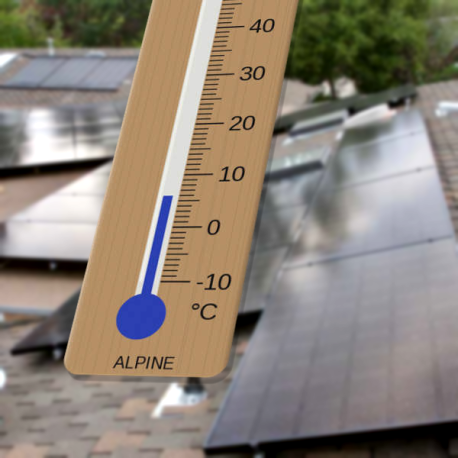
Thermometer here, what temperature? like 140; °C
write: 6; °C
